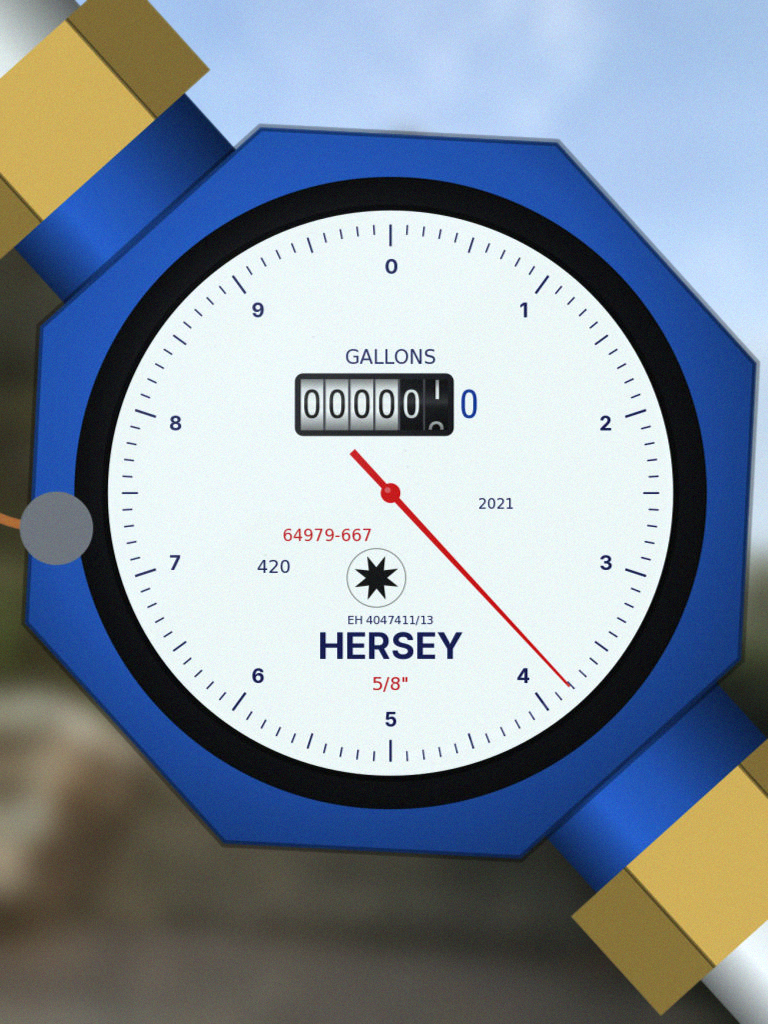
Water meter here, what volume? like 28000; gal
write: 13.8; gal
